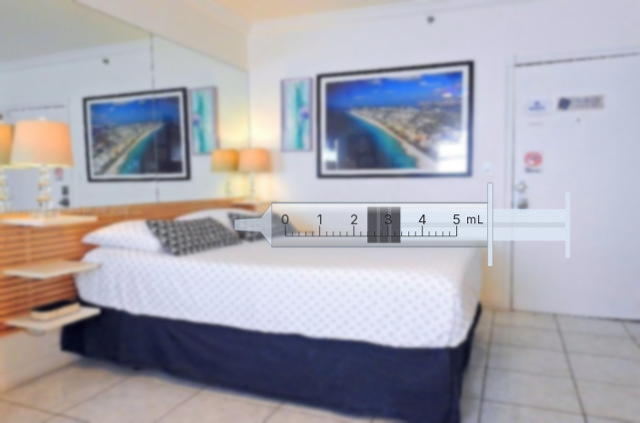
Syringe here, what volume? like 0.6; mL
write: 2.4; mL
